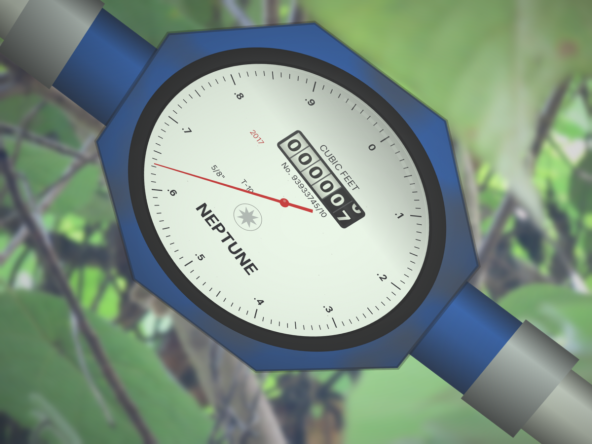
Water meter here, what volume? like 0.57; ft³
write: 6.63; ft³
